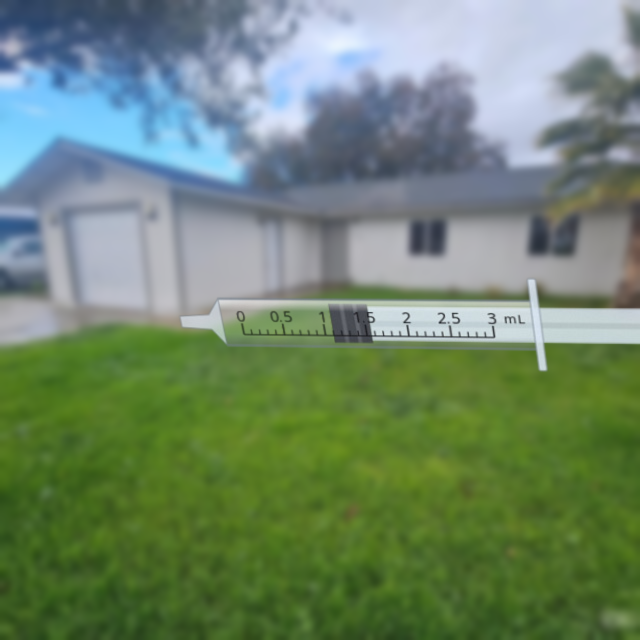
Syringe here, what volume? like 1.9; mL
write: 1.1; mL
